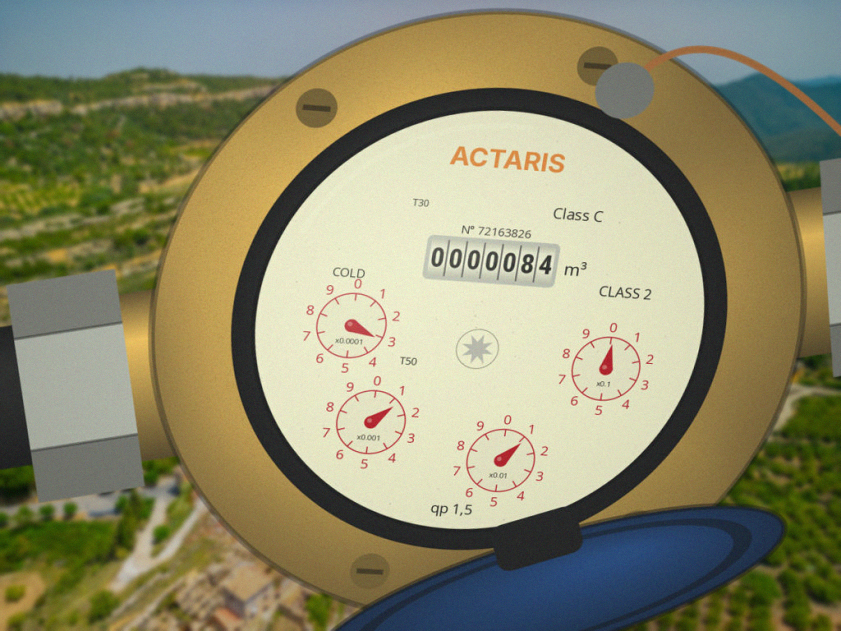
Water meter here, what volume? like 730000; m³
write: 84.0113; m³
